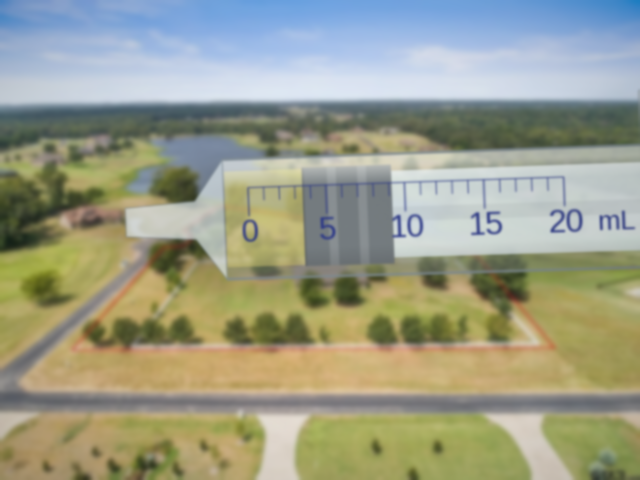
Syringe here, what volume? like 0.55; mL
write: 3.5; mL
